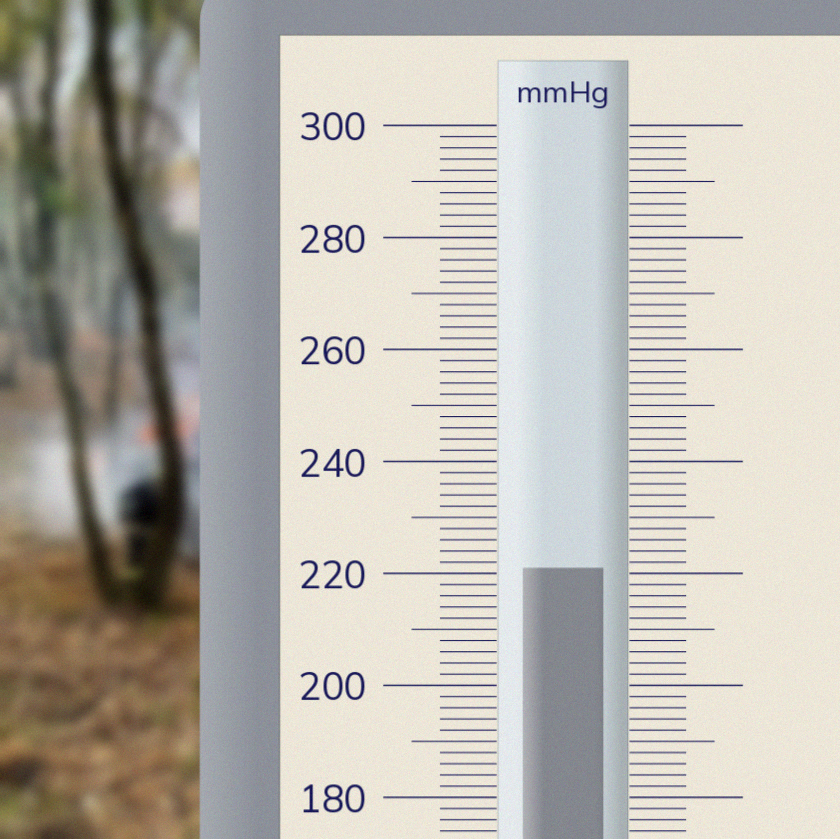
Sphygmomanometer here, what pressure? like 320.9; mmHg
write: 221; mmHg
